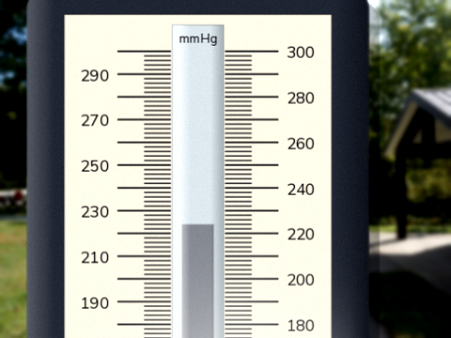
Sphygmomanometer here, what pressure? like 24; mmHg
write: 224; mmHg
